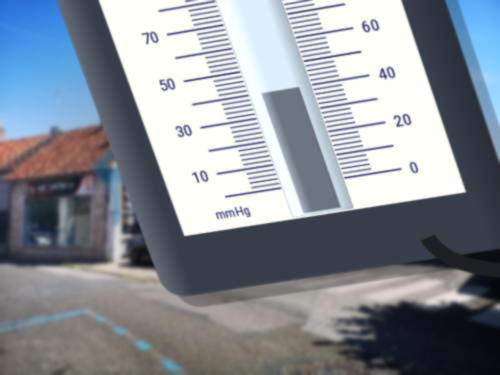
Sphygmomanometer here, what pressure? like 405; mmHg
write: 40; mmHg
